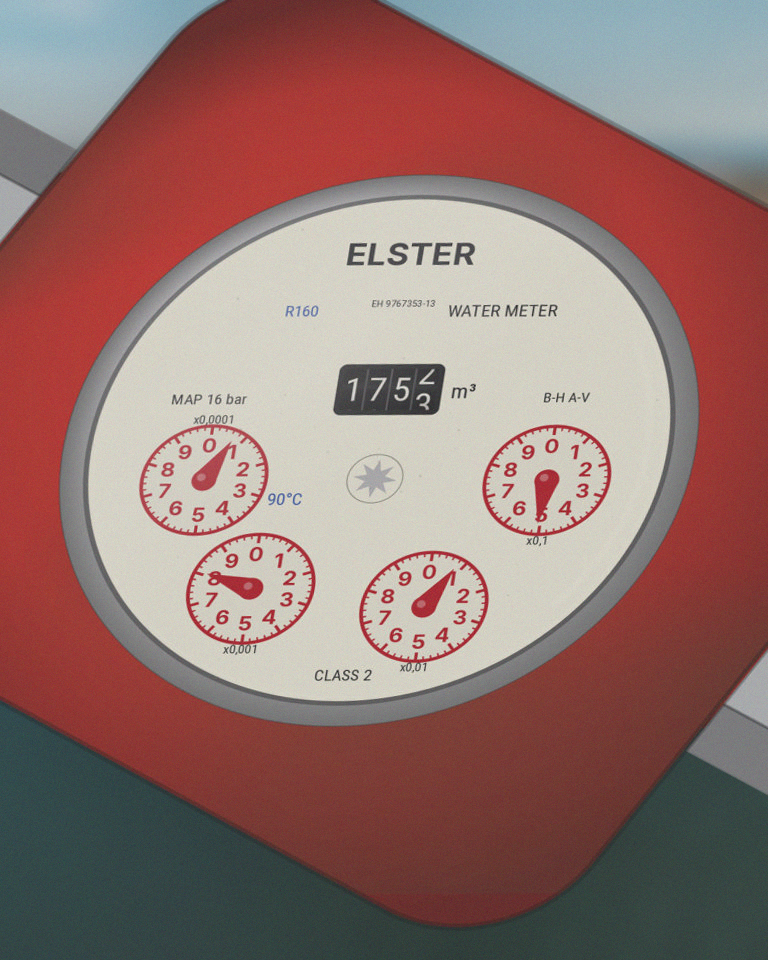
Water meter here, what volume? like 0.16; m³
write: 1752.5080; m³
